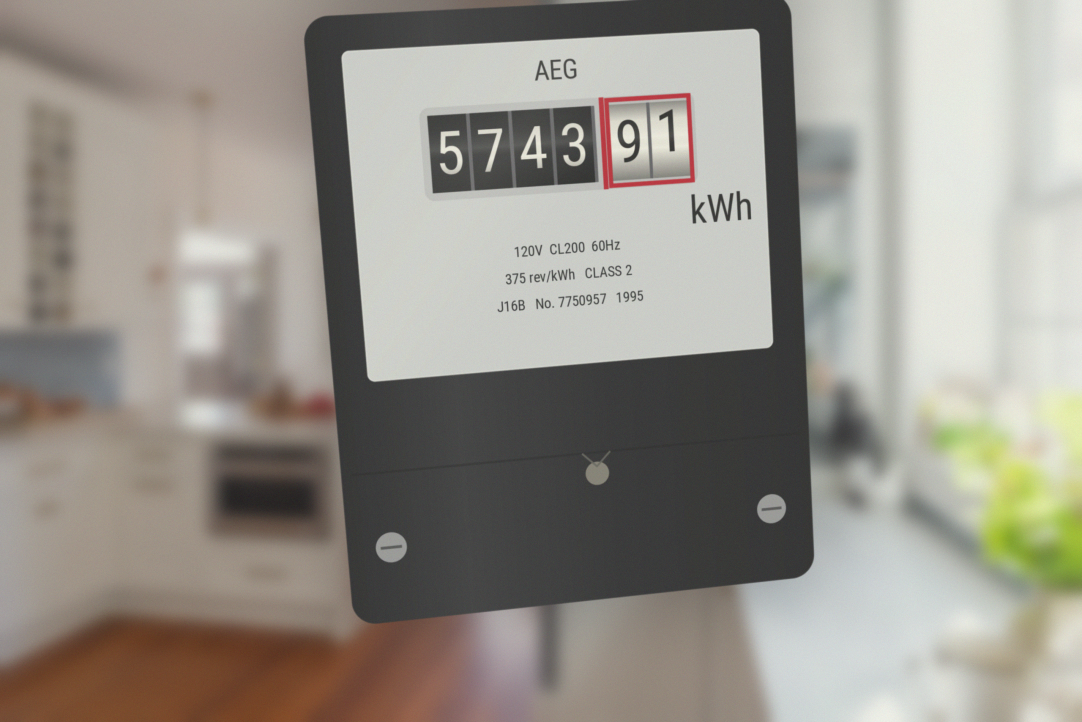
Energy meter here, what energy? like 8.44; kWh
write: 5743.91; kWh
